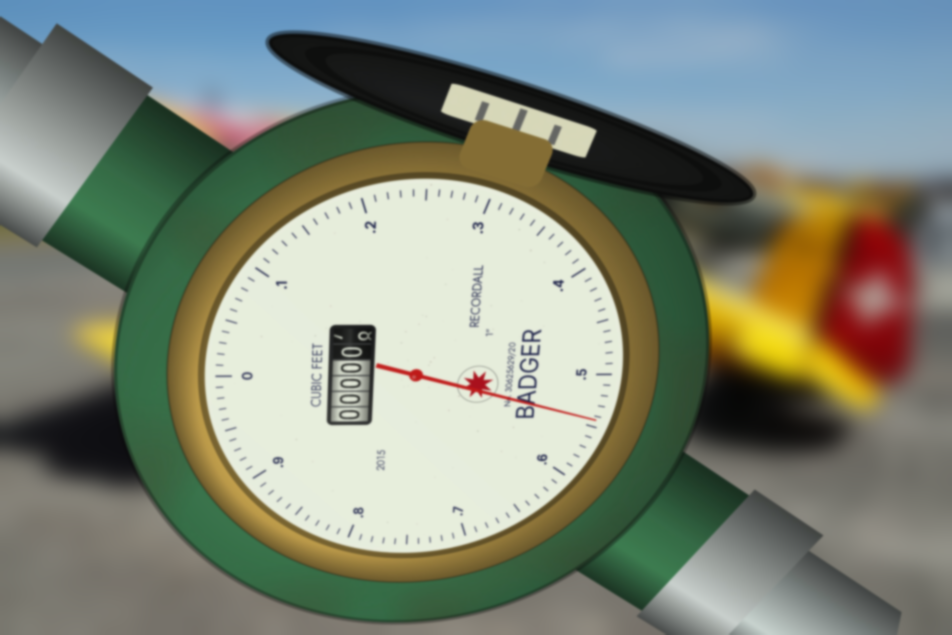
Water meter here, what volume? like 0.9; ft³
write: 7.54; ft³
